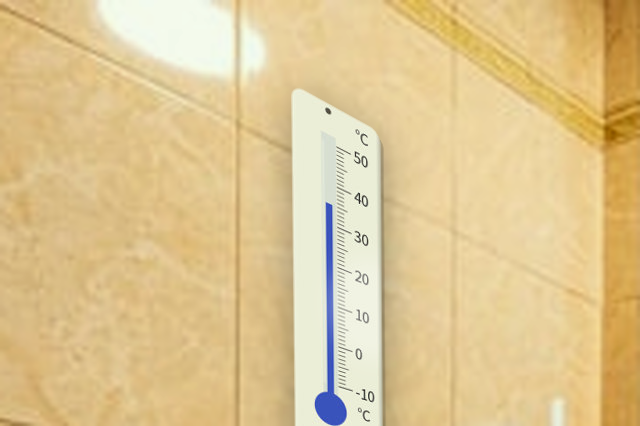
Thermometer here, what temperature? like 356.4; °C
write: 35; °C
